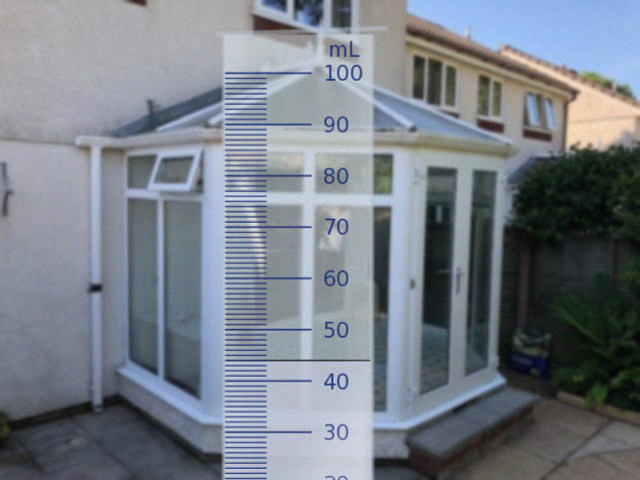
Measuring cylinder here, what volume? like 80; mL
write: 44; mL
